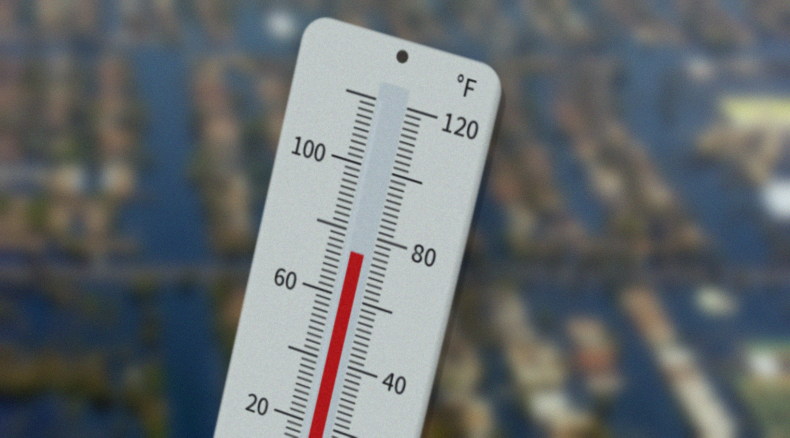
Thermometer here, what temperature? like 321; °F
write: 74; °F
